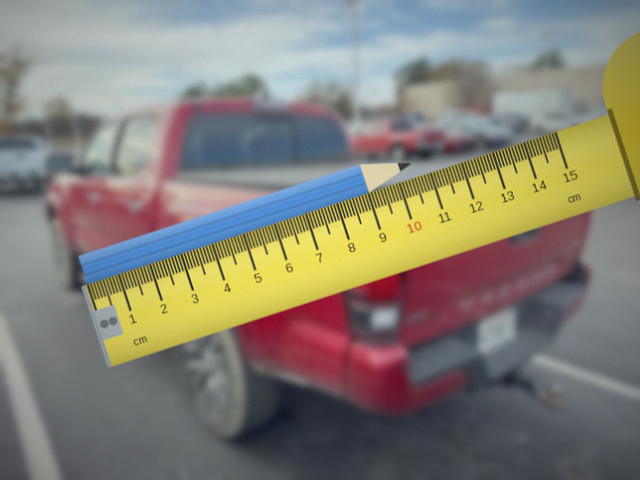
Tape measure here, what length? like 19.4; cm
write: 10.5; cm
